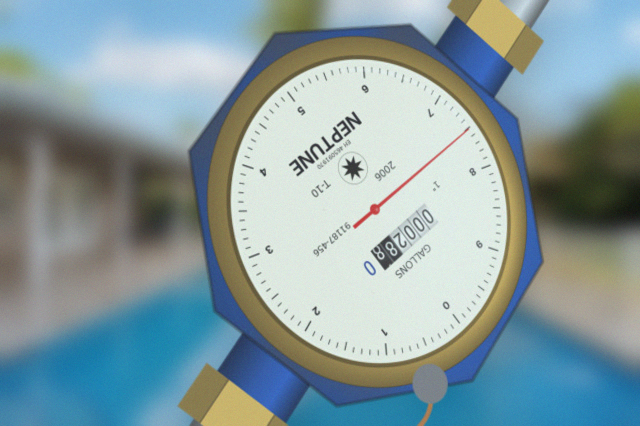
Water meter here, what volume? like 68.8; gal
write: 2877.5; gal
